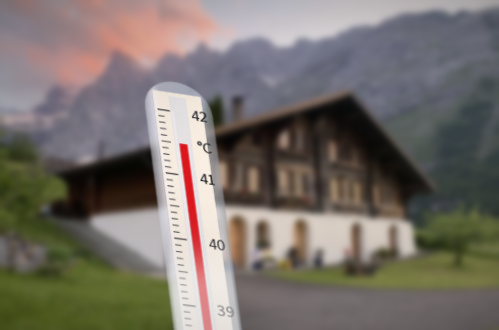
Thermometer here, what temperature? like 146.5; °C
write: 41.5; °C
